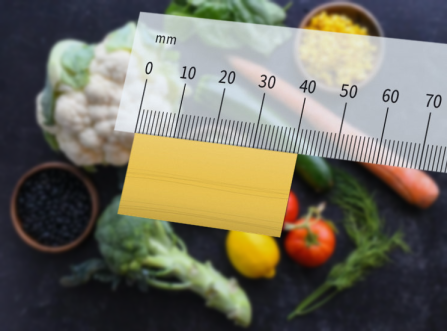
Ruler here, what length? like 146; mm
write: 41; mm
